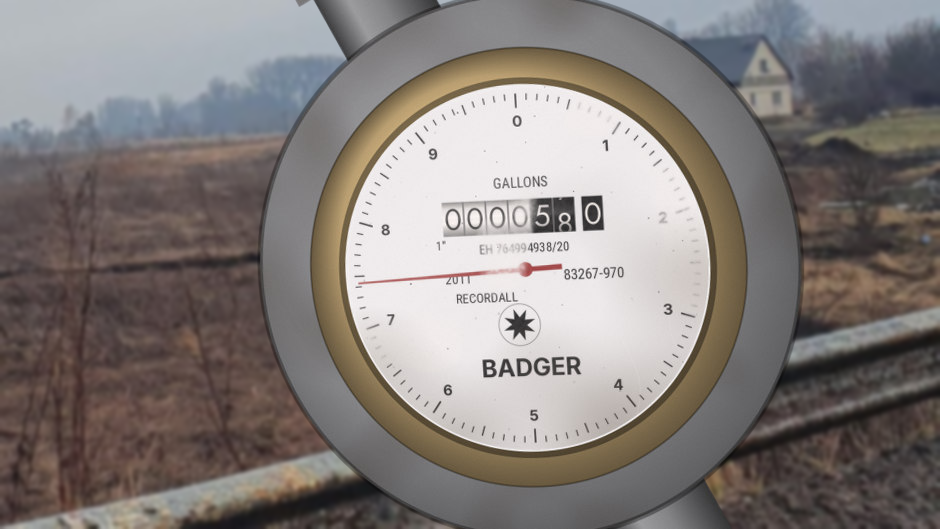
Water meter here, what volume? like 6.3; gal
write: 577.4; gal
